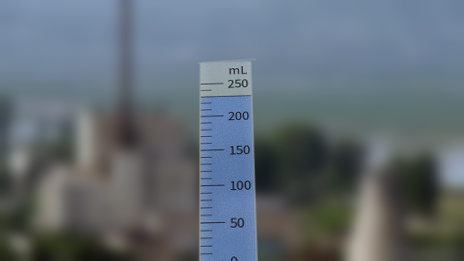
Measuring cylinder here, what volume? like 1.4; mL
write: 230; mL
